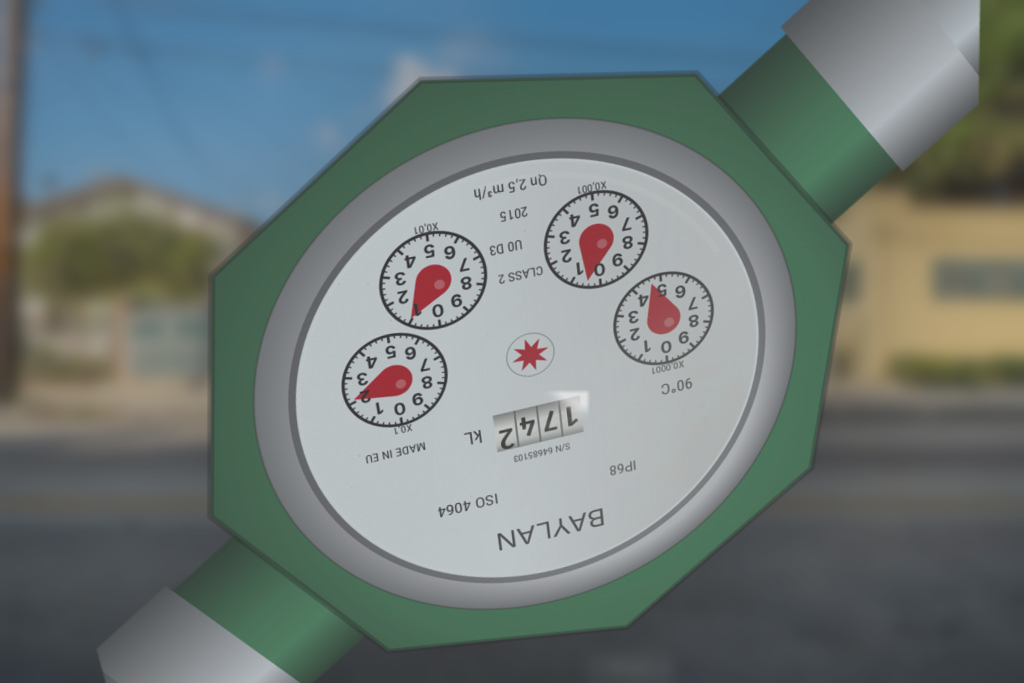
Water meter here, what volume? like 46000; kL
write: 1742.2104; kL
